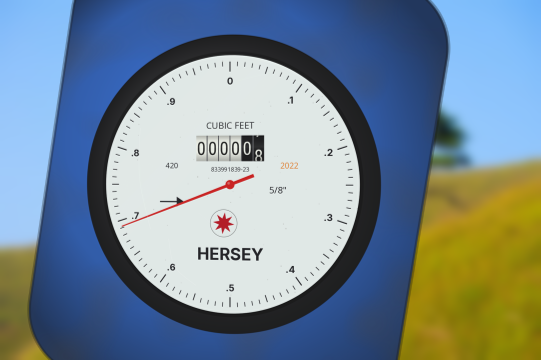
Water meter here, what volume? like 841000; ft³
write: 7.69; ft³
